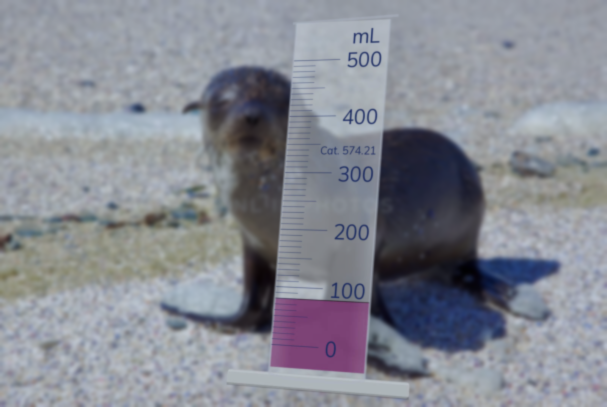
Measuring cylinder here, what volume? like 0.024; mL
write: 80; mL
